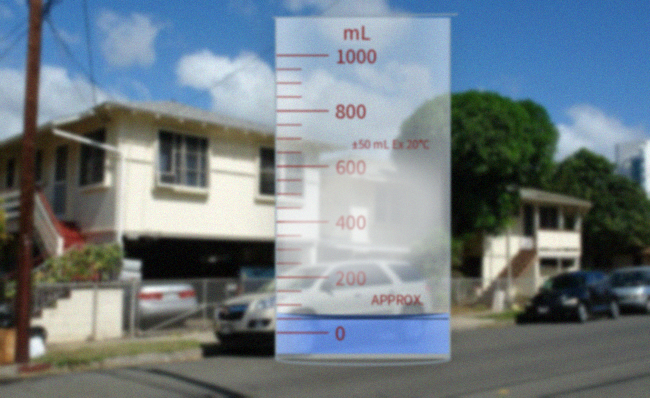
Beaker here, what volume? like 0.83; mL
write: 50; mL
